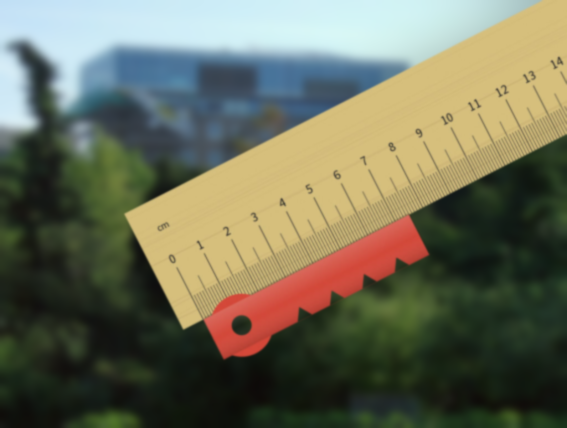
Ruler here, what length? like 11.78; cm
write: 7.5; cm
